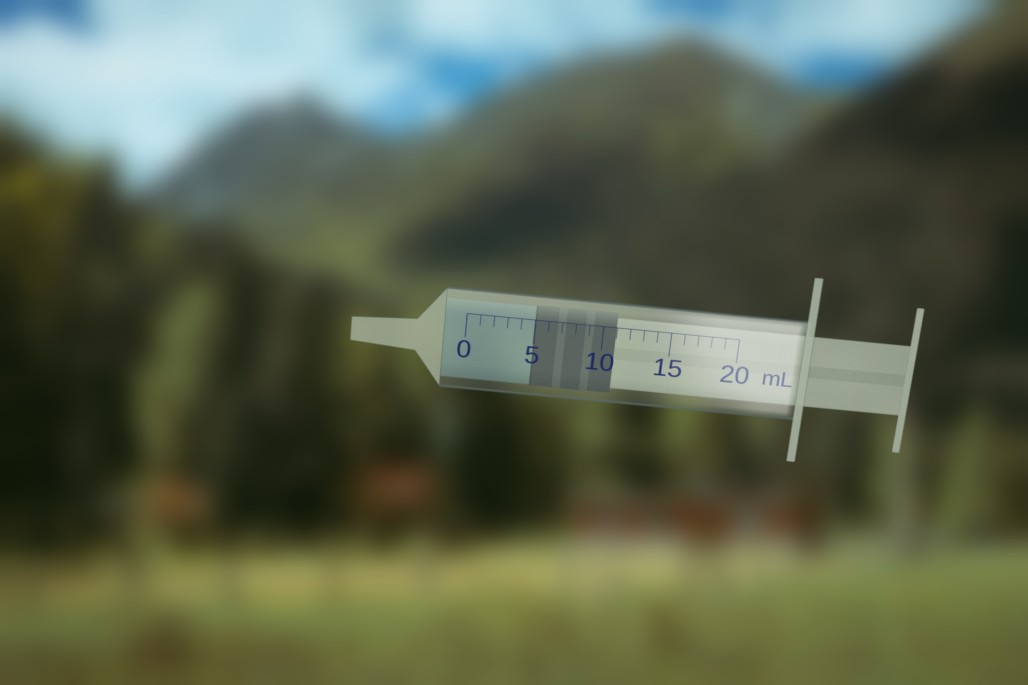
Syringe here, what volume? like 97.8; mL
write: 5; mL
